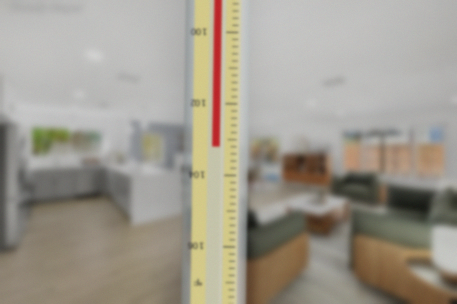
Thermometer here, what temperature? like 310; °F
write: 103.2; °F
